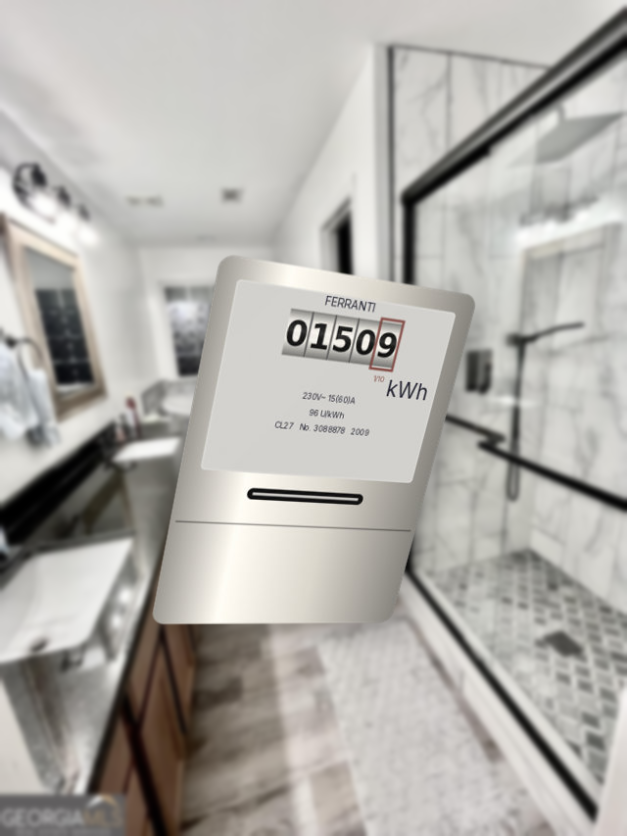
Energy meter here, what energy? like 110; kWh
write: 150.9; kWh
